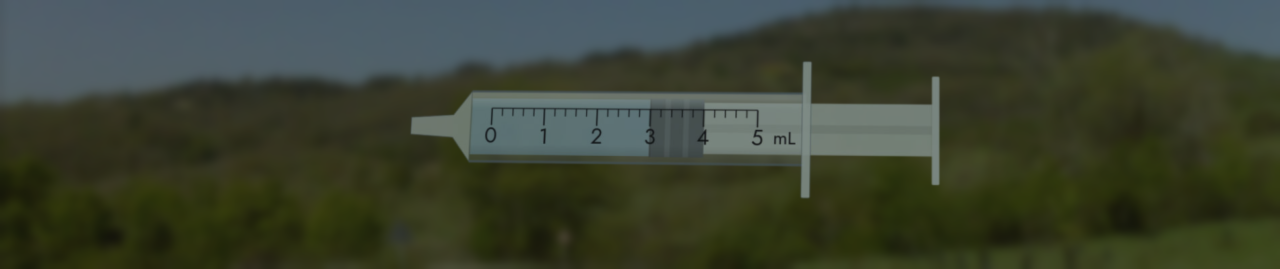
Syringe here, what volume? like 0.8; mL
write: 3; mL
